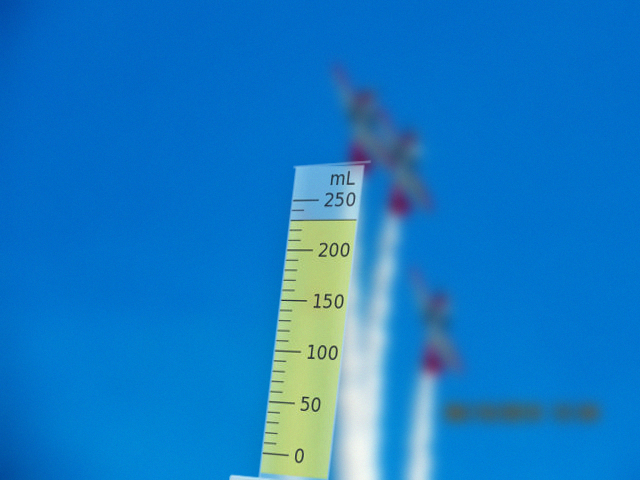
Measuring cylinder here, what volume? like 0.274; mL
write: 230; mL
